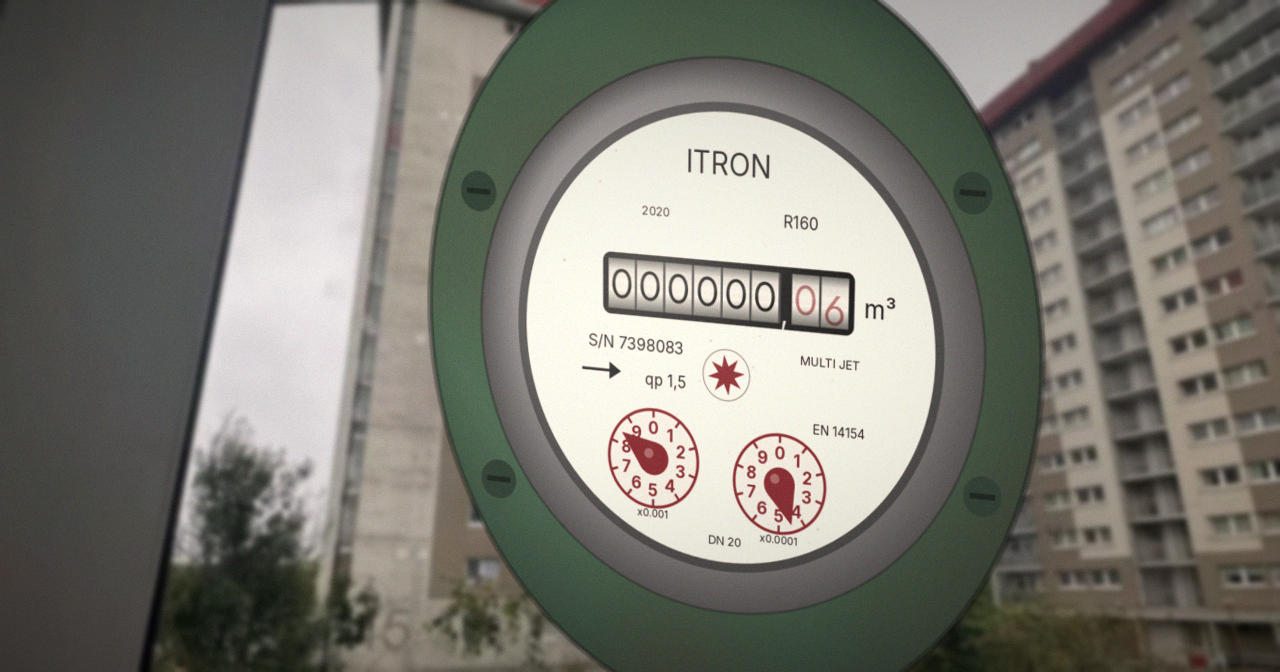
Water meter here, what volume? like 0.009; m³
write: 0.0584; m³
